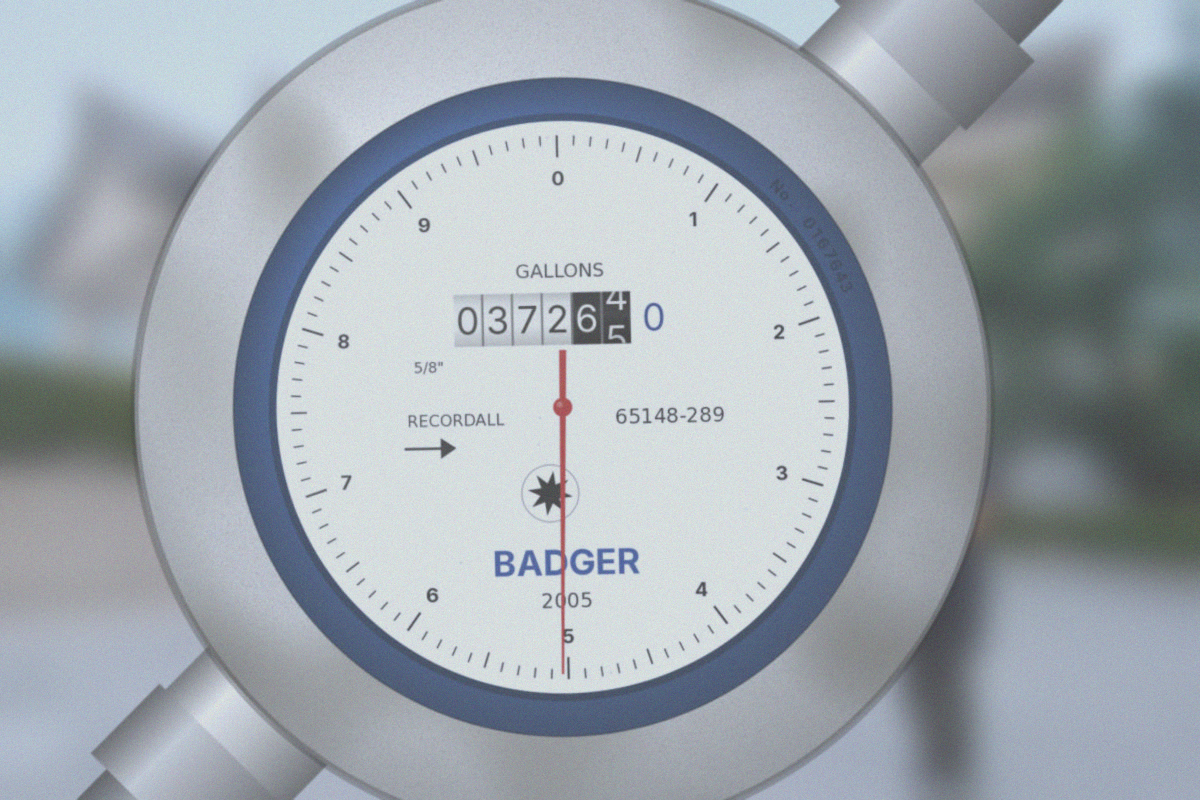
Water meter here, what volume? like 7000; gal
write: 372645.0; gal
